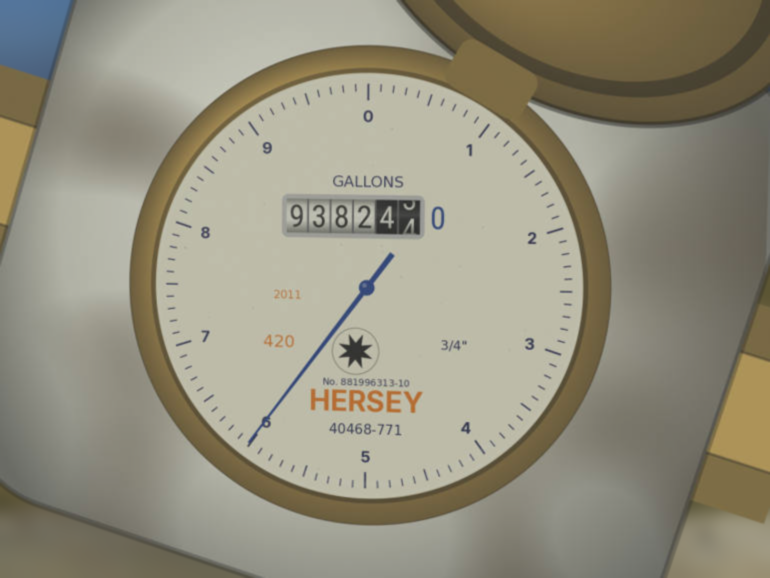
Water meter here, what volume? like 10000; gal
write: 9382436.0; gal
